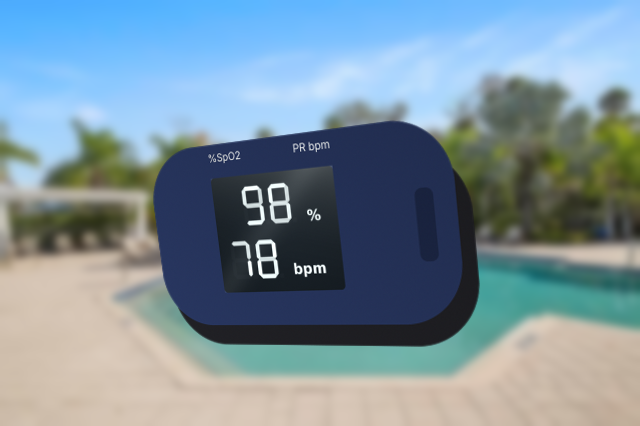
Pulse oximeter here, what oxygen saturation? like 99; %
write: 98; %
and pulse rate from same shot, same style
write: 78; bpm
